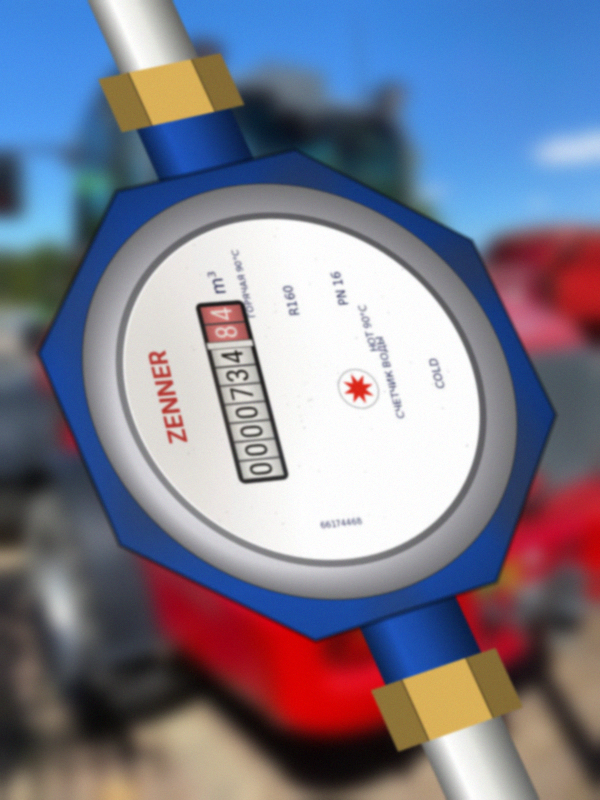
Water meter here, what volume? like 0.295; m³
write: 734.84; m³
